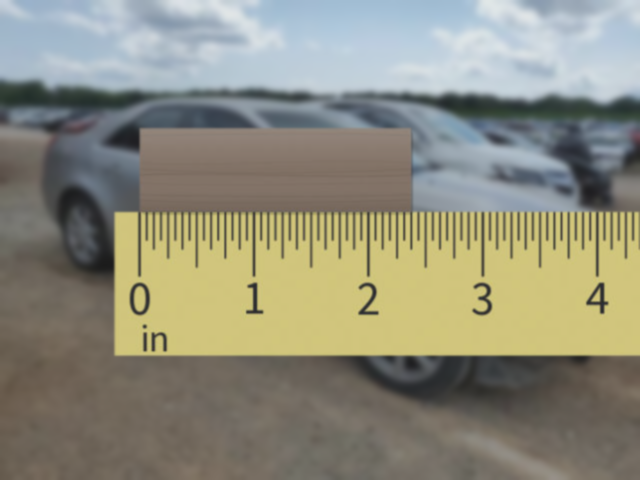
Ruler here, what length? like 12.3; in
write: 2.375; in
